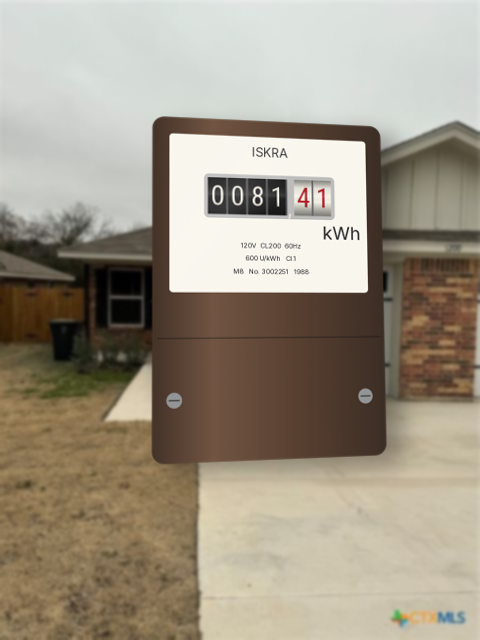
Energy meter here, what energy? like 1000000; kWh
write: 81.41; kWh
